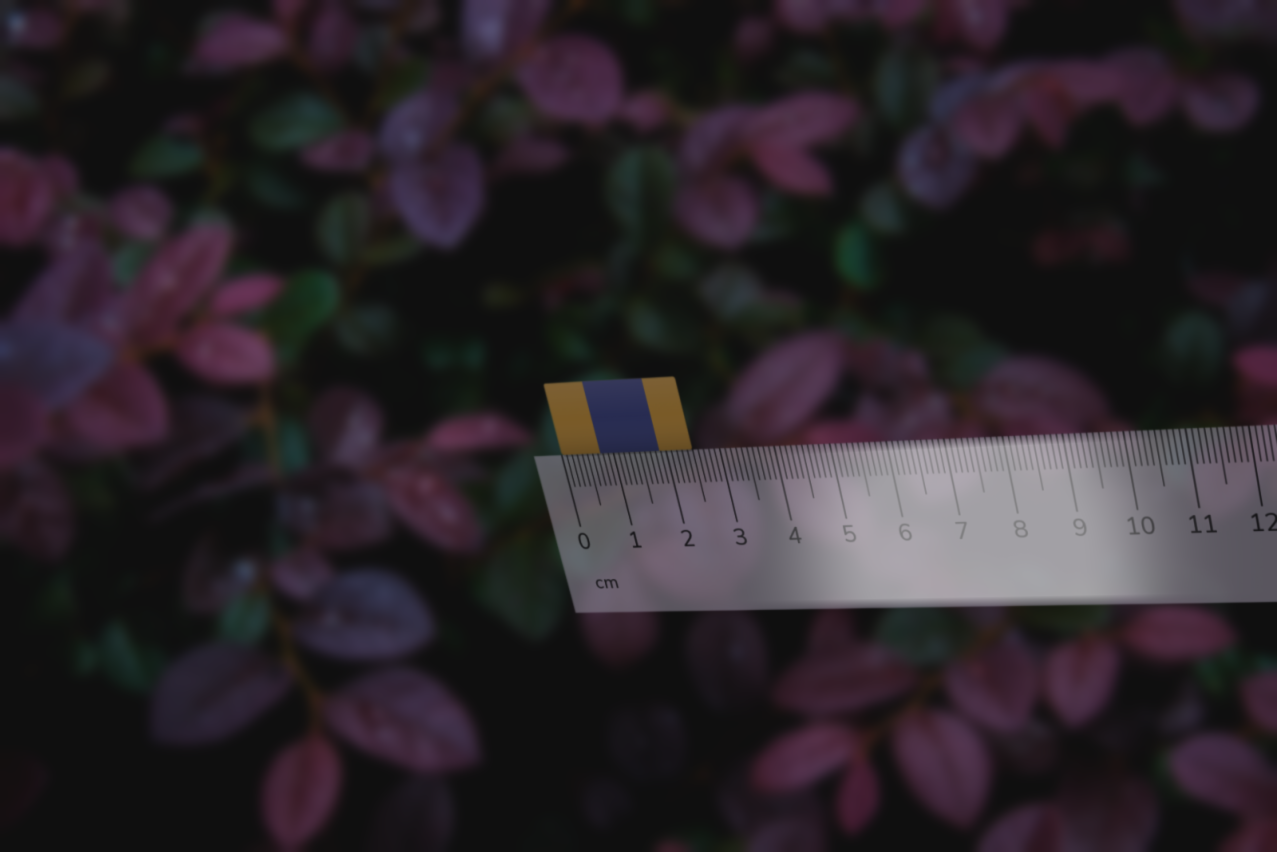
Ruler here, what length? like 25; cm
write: 2.5; cm
